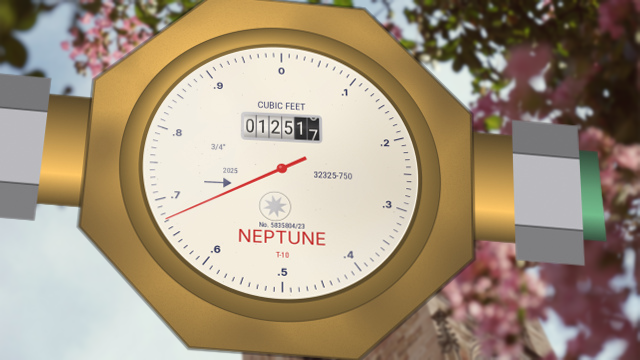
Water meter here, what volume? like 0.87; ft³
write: 12516.67; ft³
